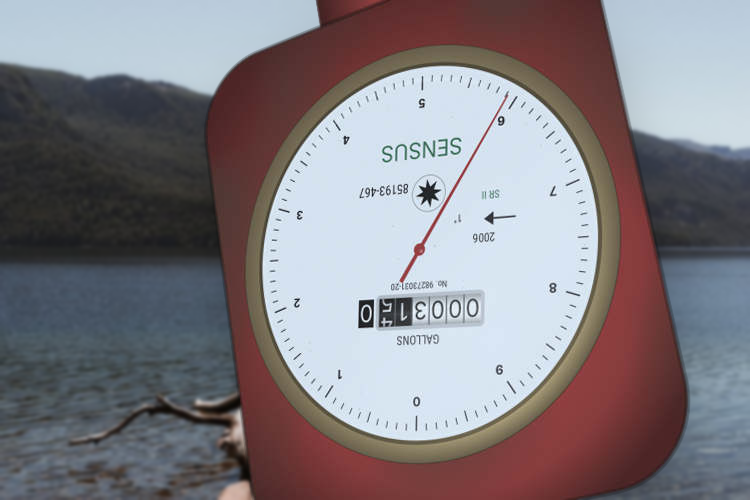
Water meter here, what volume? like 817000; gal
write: 3145.9; gal
